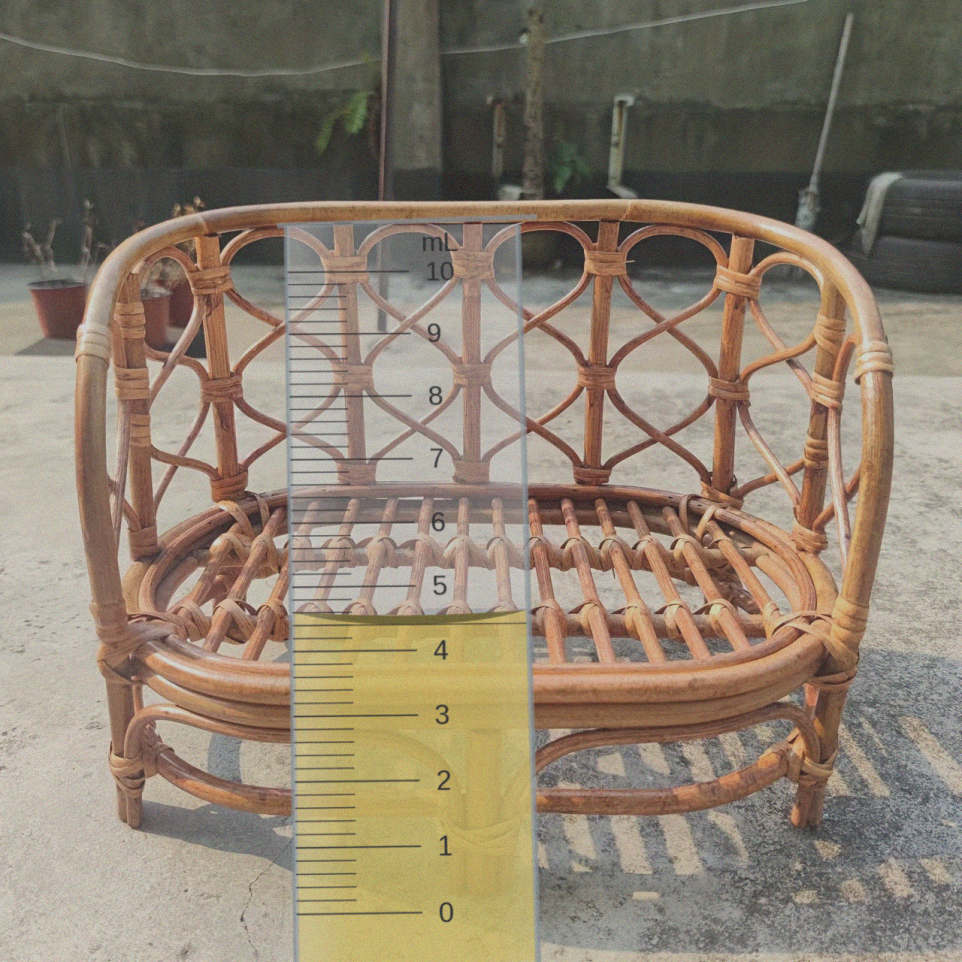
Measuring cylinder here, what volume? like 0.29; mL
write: 4.4; mL
